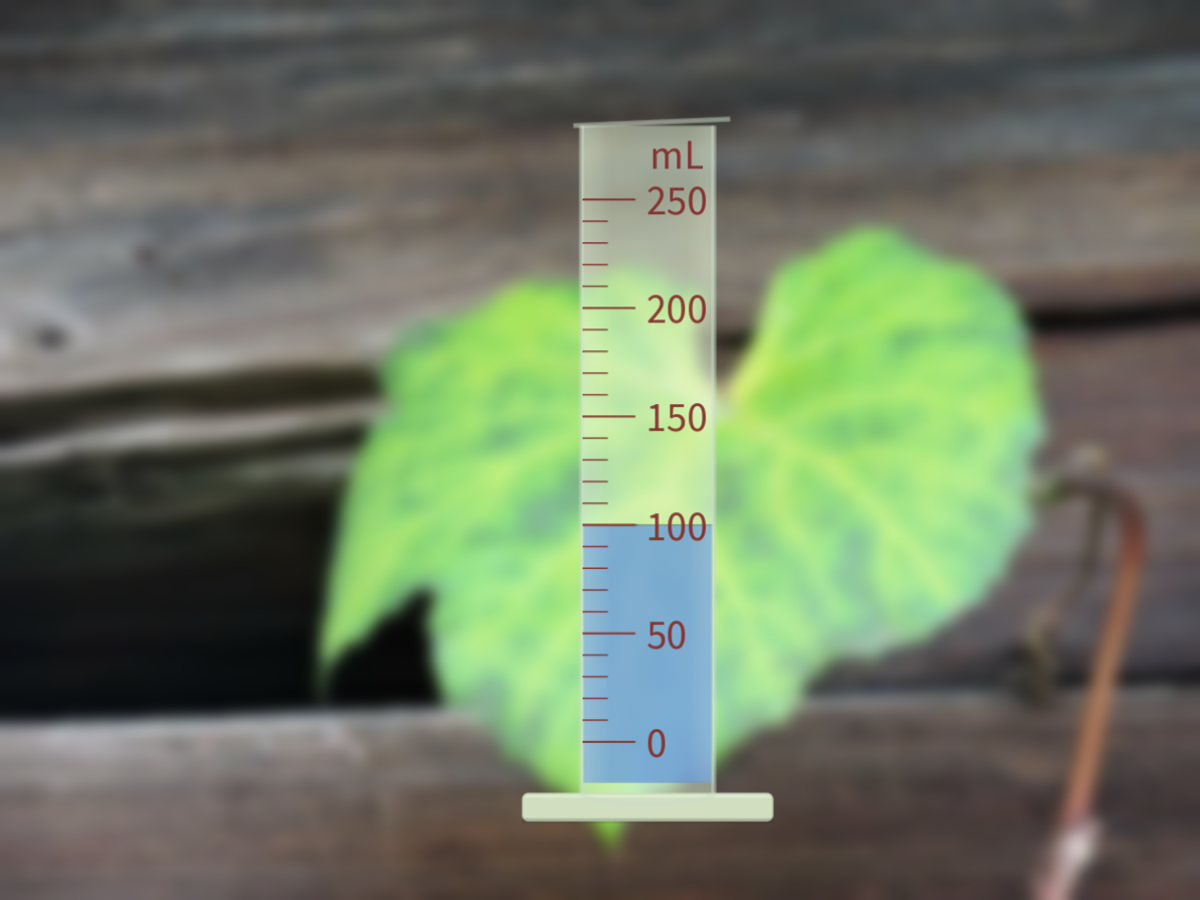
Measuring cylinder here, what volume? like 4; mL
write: 100; mL
